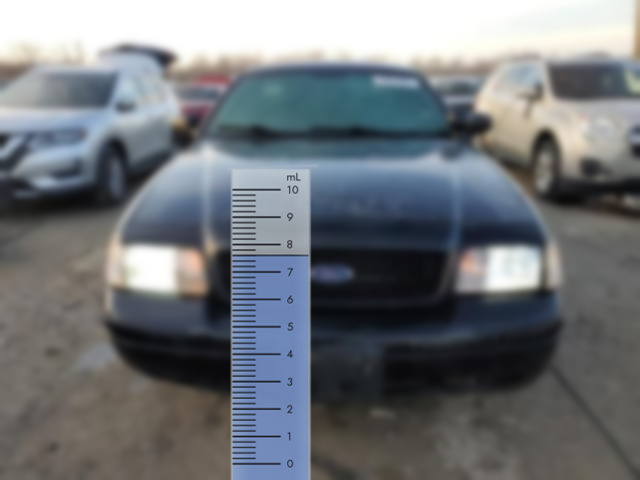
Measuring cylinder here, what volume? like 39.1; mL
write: 7.6; mL
